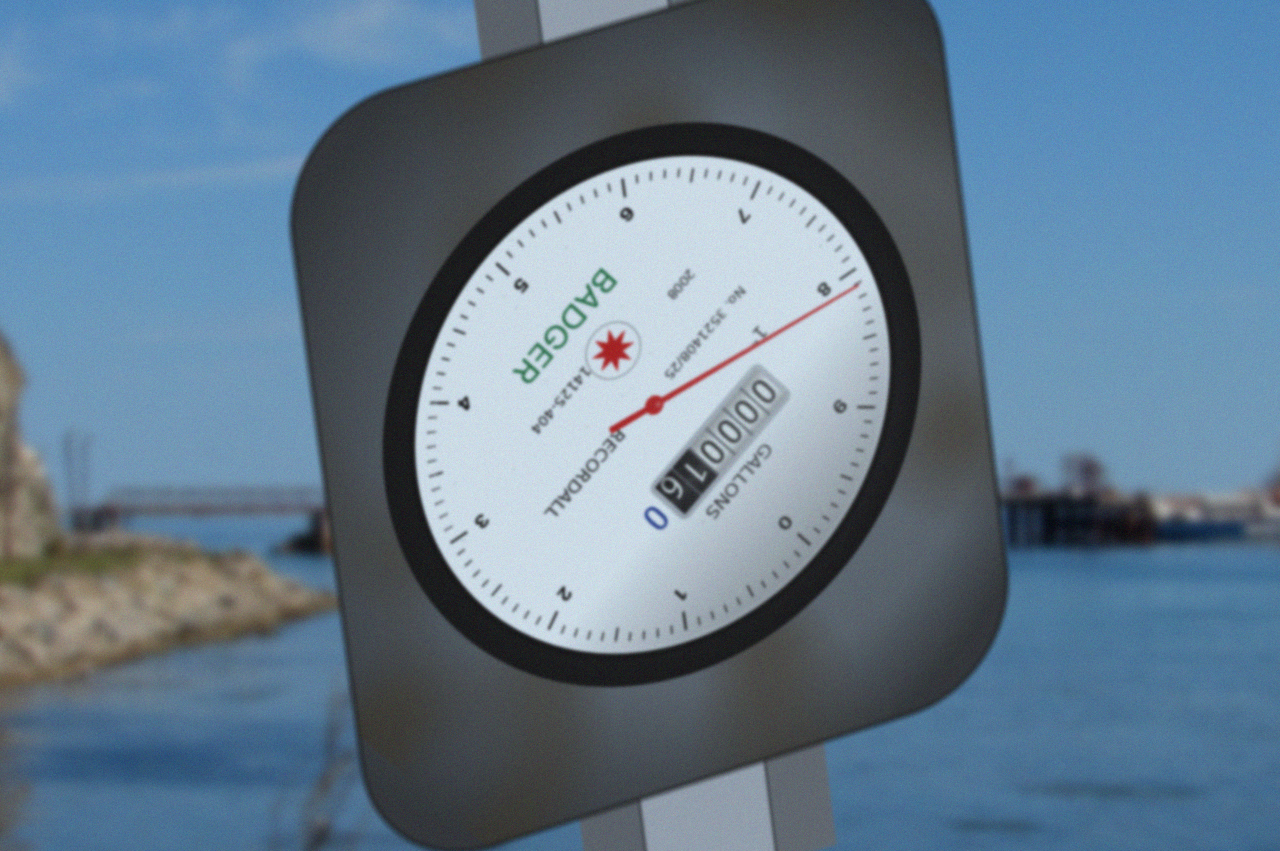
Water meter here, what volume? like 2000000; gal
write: 158.1; gal
